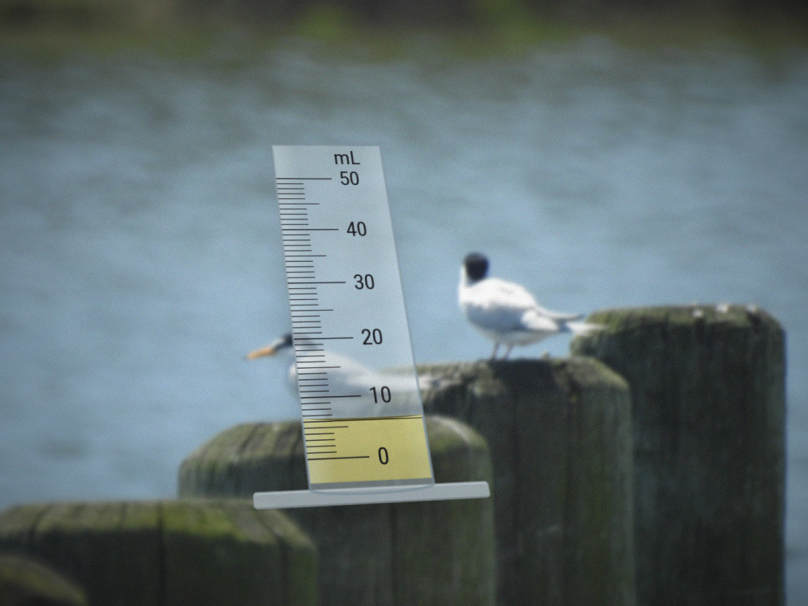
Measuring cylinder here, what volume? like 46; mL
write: 6; mL
